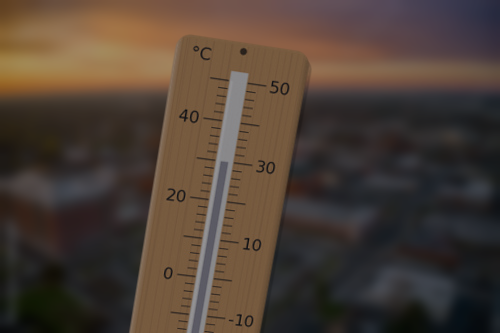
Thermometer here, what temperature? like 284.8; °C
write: 30; °C
